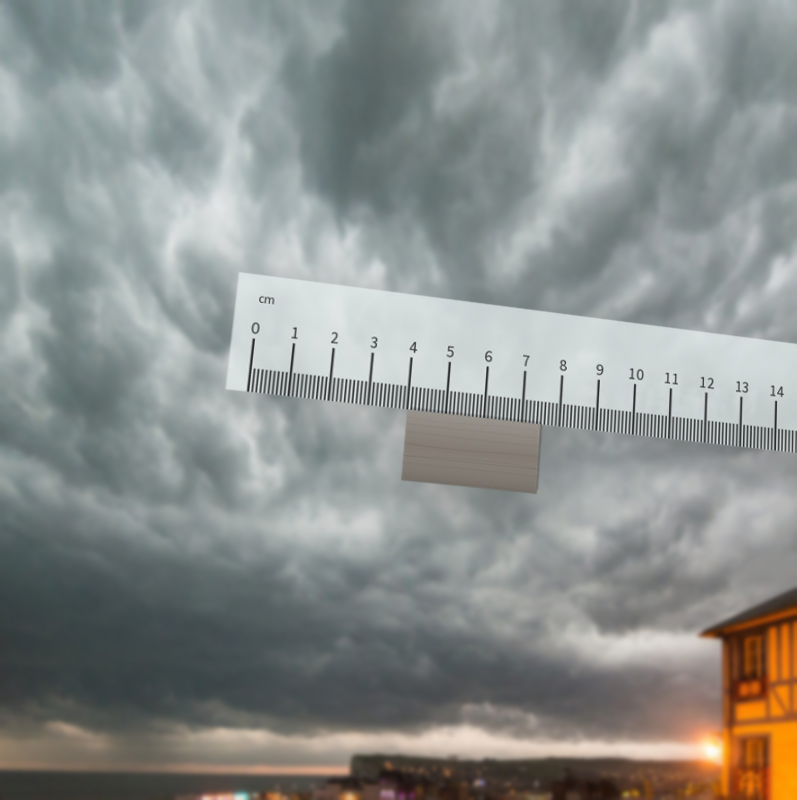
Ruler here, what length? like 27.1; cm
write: 3.5; cm
